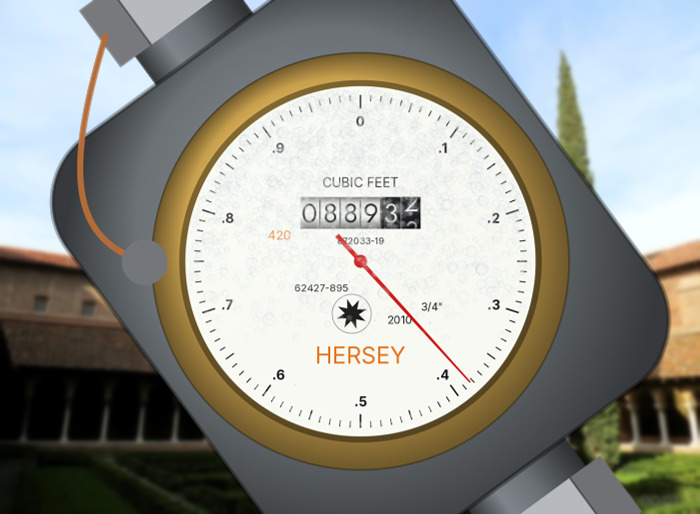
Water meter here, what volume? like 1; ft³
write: 88932.38; ft³
